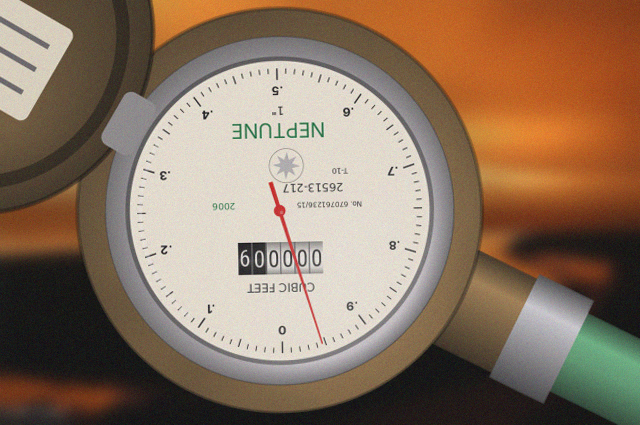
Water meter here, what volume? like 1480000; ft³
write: 8.95; ft³
